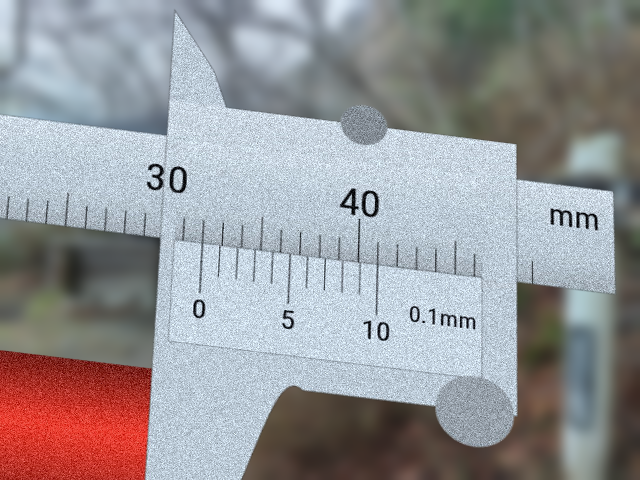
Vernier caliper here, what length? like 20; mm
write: 32.0; mm
